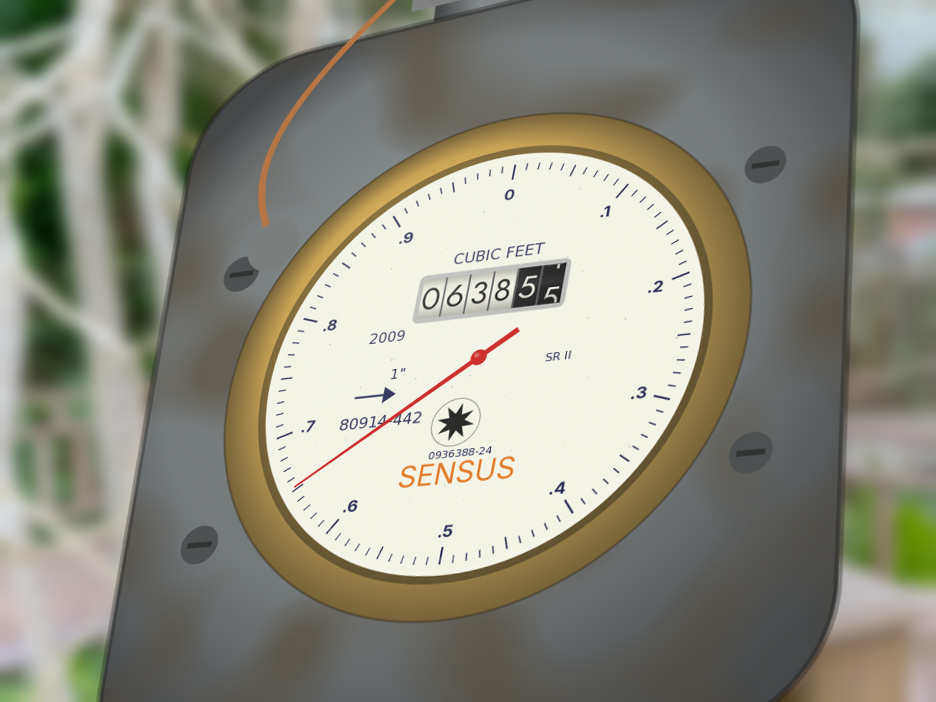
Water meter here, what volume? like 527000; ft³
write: 63854.65; ft³
